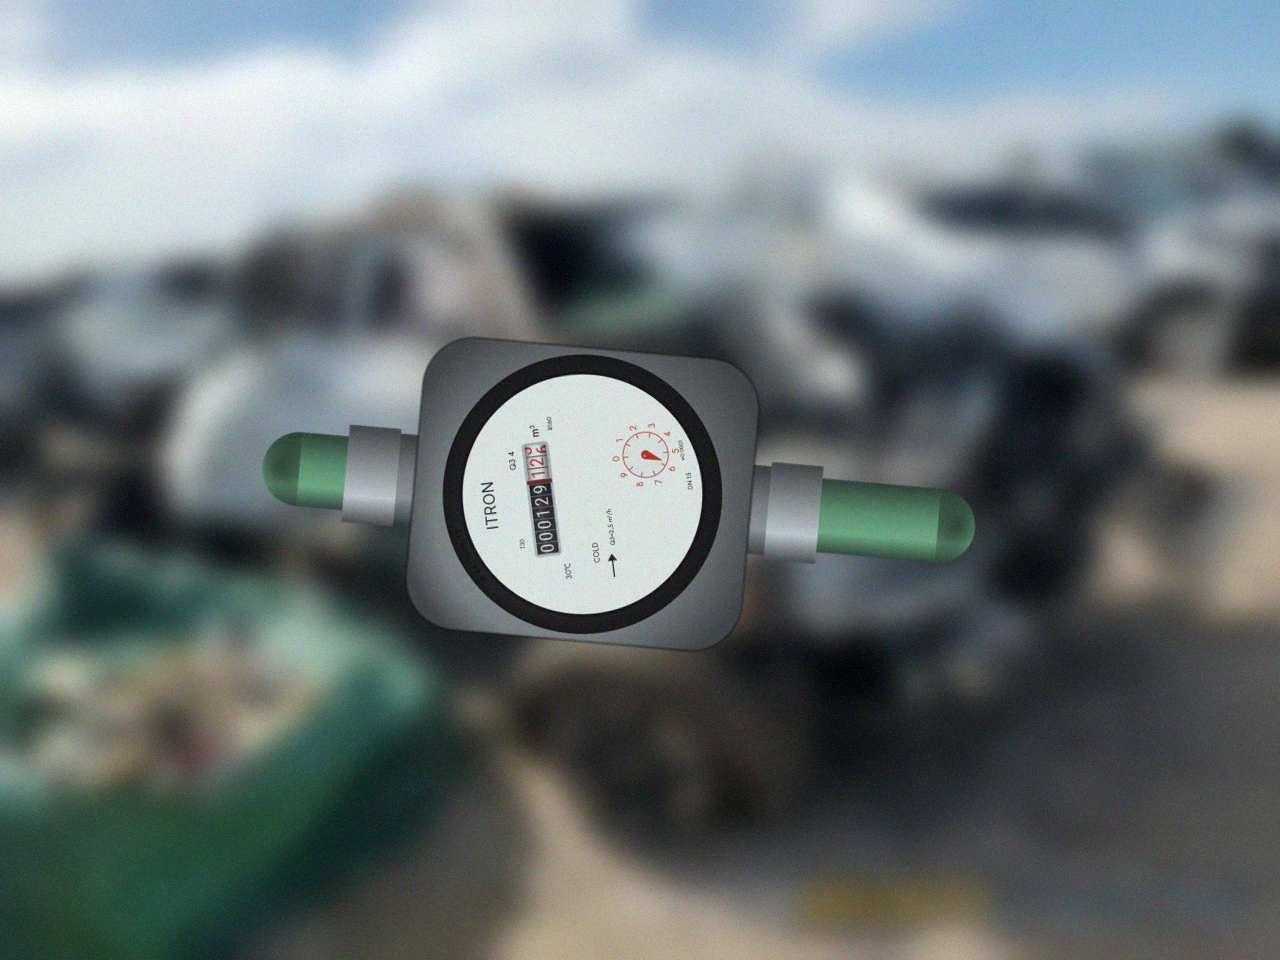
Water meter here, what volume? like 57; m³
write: 129.1255; m³
